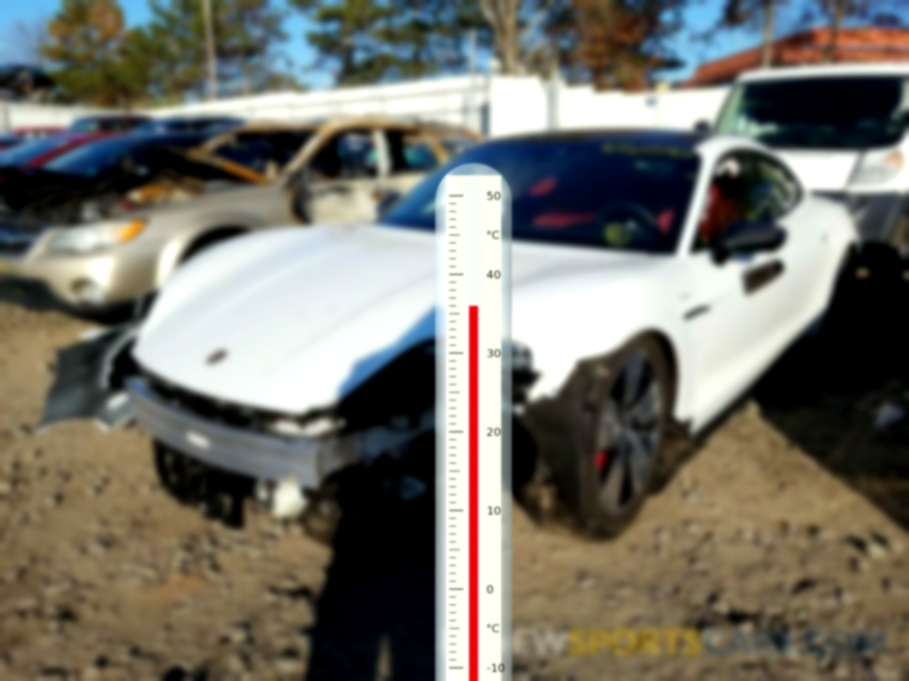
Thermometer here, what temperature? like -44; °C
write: 36; °C
